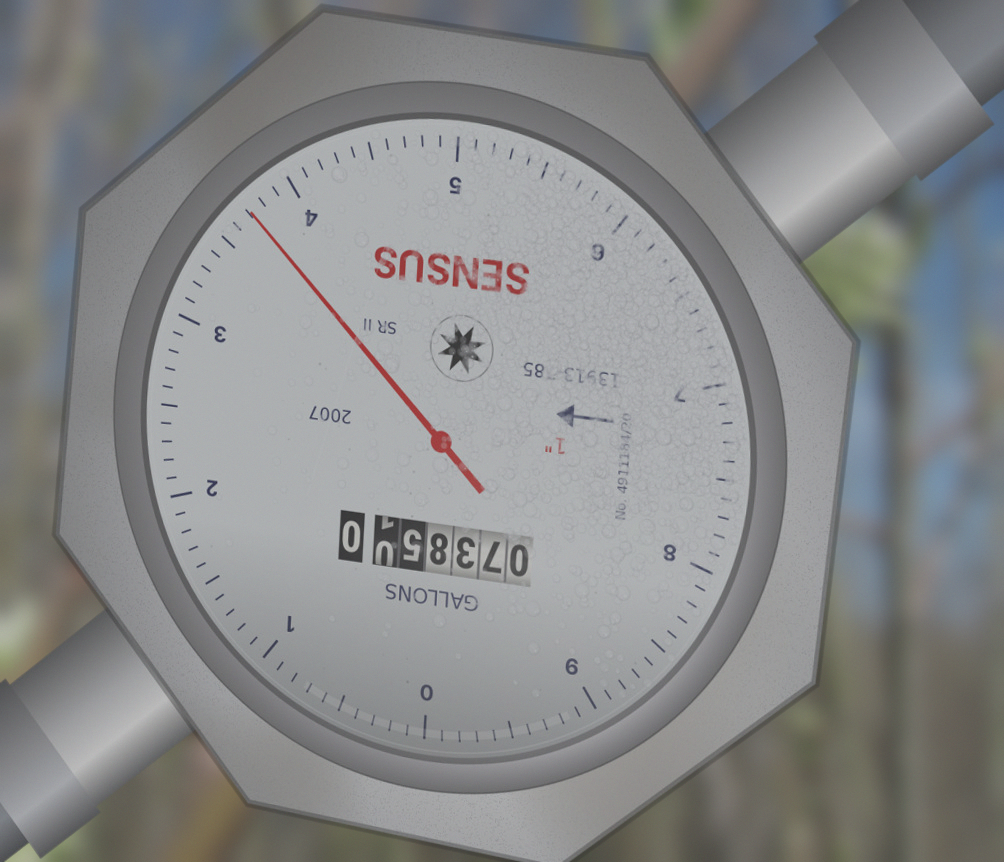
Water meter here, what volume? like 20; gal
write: 738503.7; gal
